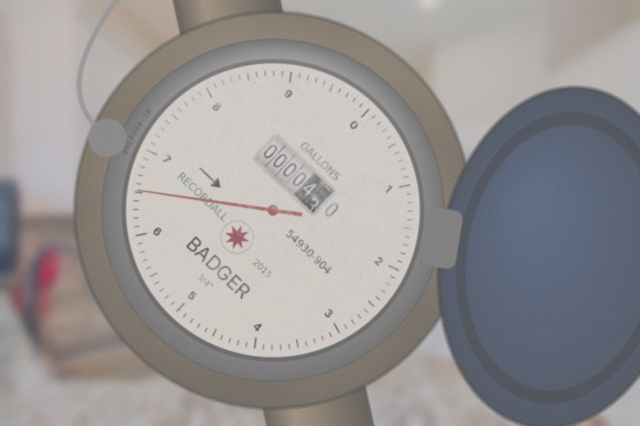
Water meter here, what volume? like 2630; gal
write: 426.5; gal
